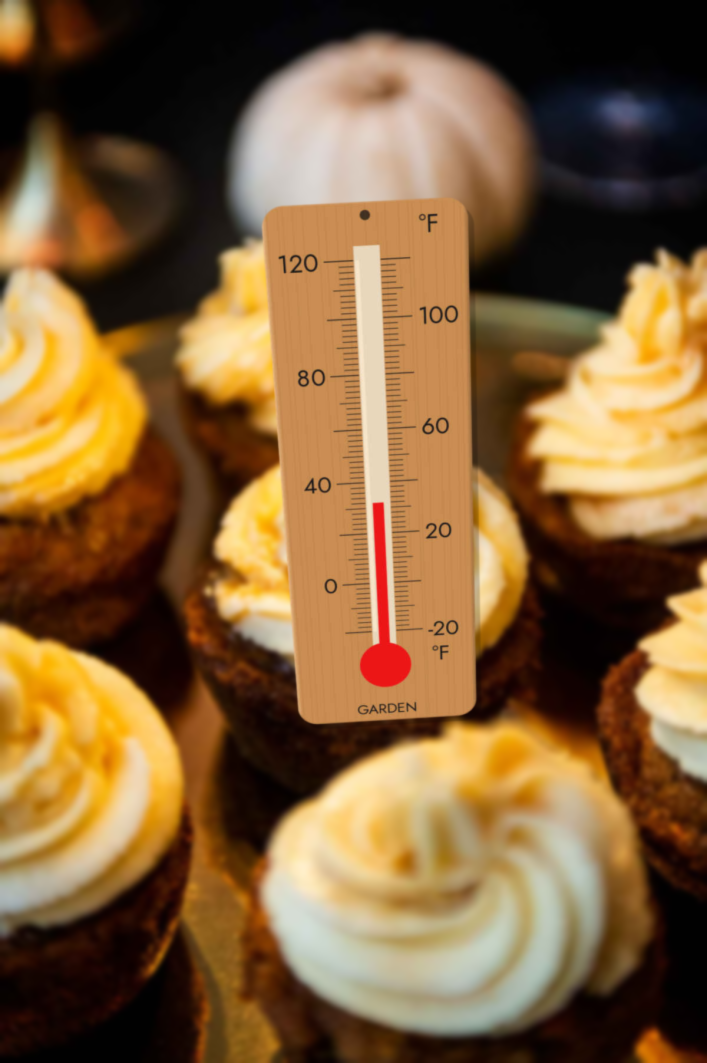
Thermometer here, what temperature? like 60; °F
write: 32; °F
